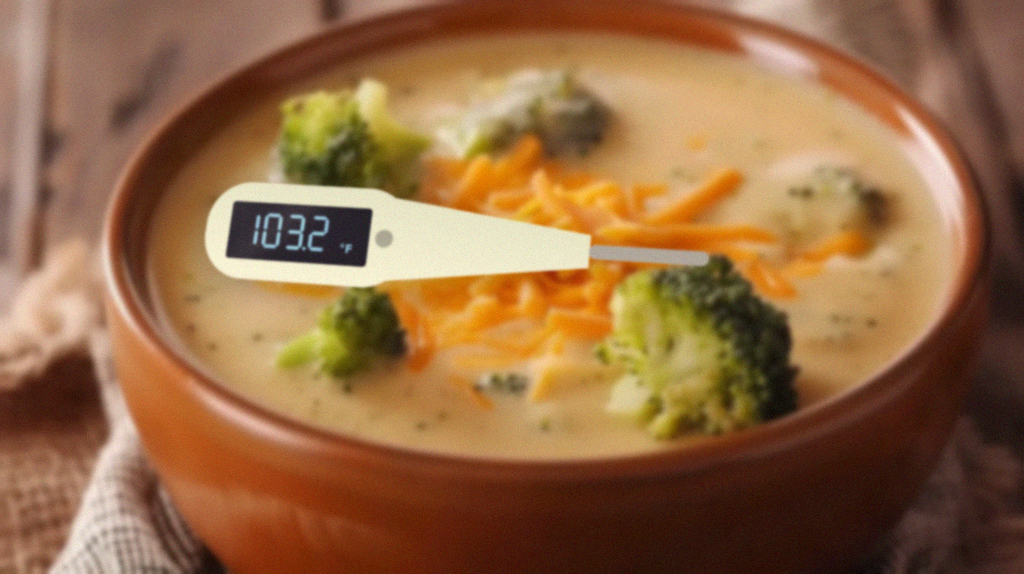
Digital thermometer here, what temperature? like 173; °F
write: 103.2; °F
